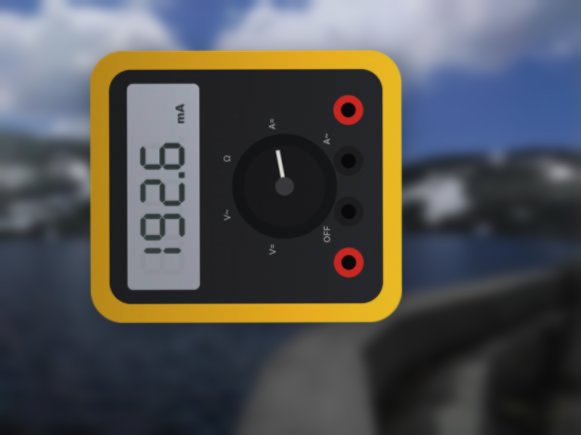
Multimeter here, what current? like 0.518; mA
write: 192.6; mA
